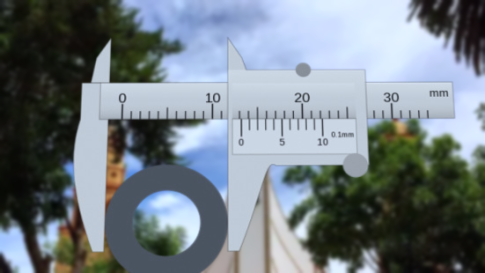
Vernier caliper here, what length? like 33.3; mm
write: 13.2; mm
